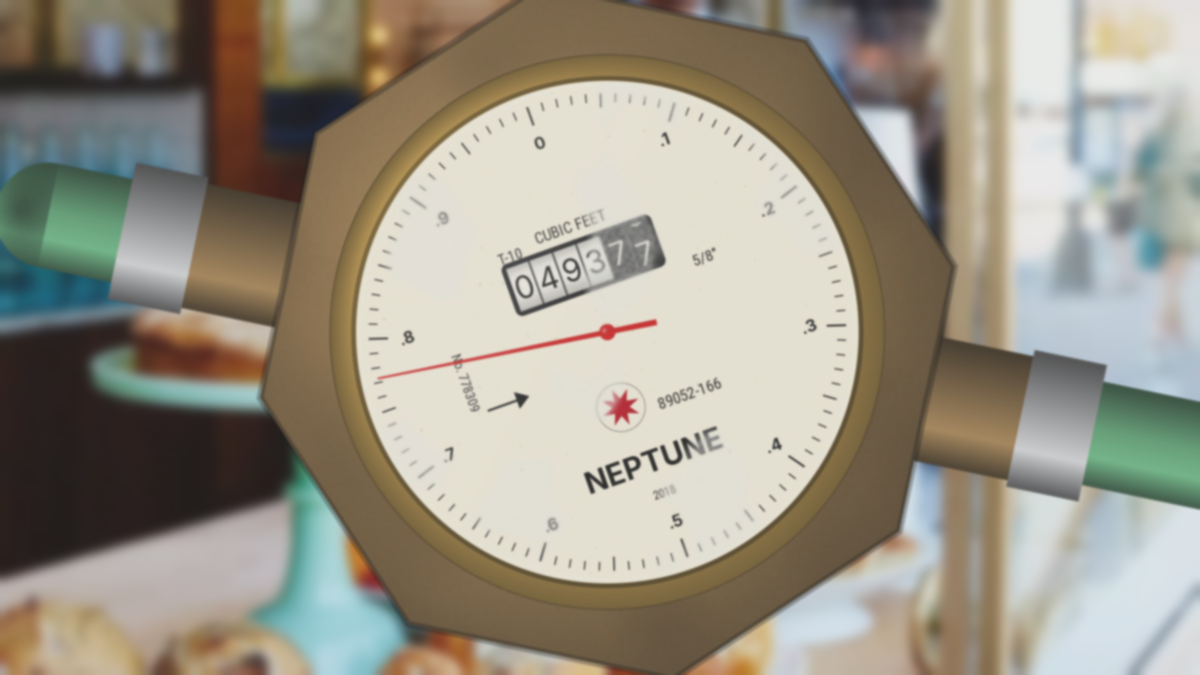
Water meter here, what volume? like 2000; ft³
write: 49376.77; ft³
